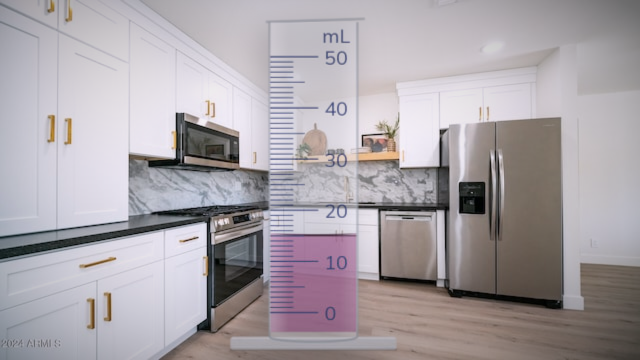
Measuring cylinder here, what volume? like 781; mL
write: 15; mL
